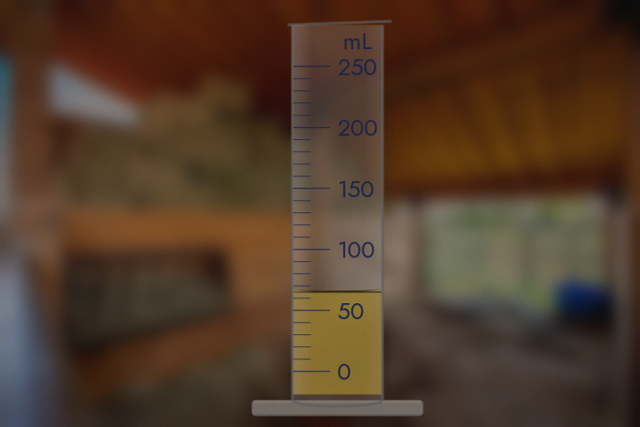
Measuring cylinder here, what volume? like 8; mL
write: 65; mL
